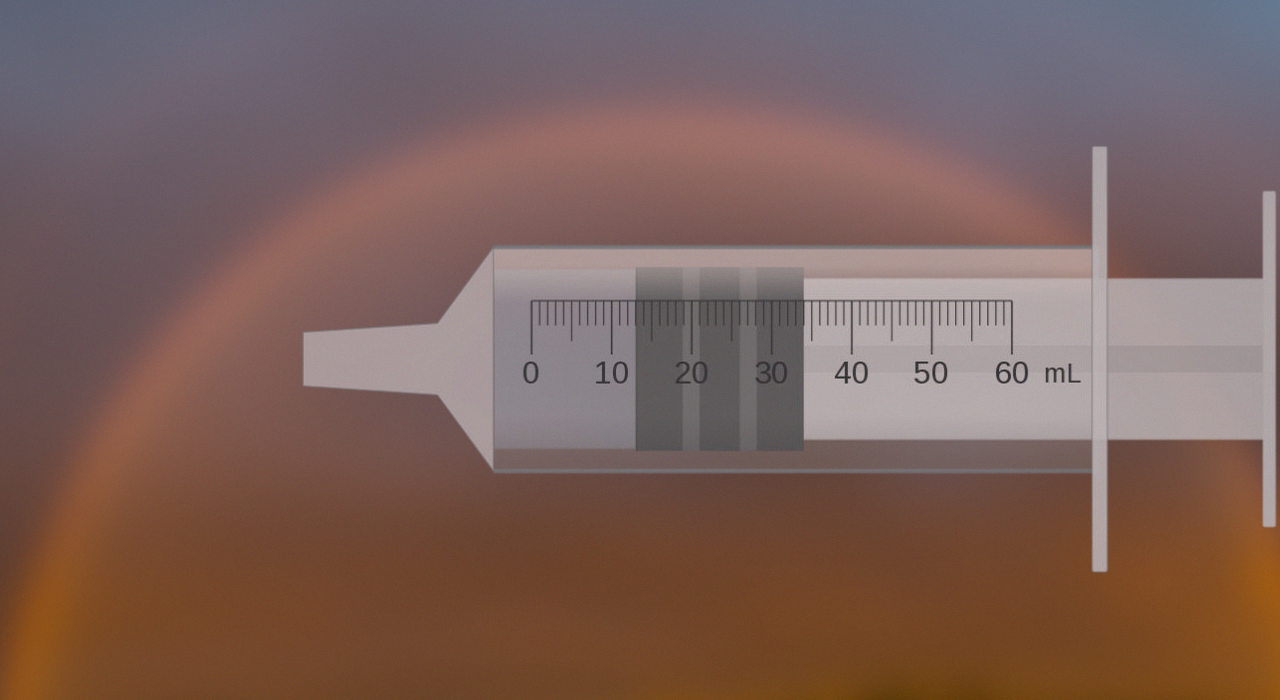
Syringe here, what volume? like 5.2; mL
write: 13; mL
